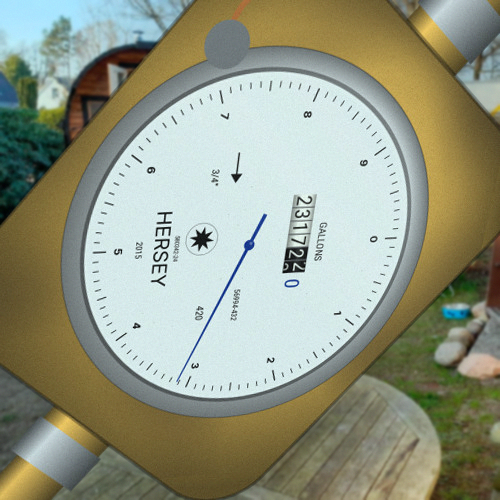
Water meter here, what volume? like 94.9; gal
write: 2317223.1; gal
